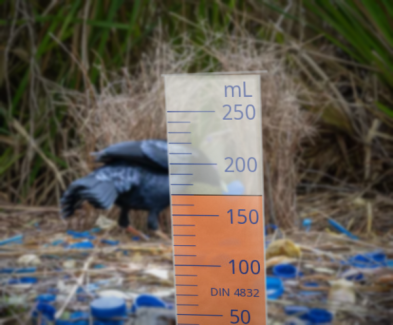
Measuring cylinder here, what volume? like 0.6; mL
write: 170; mL
